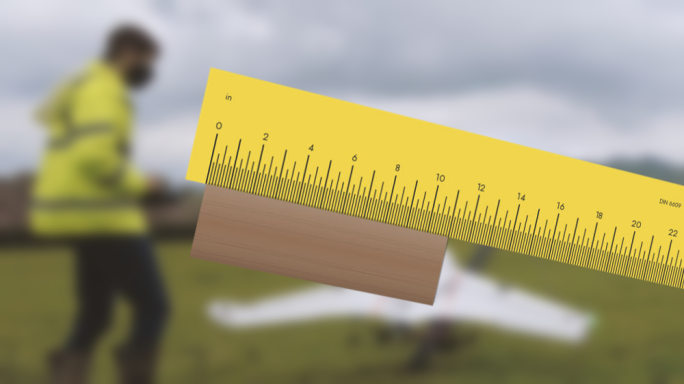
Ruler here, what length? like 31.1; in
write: 11; in
